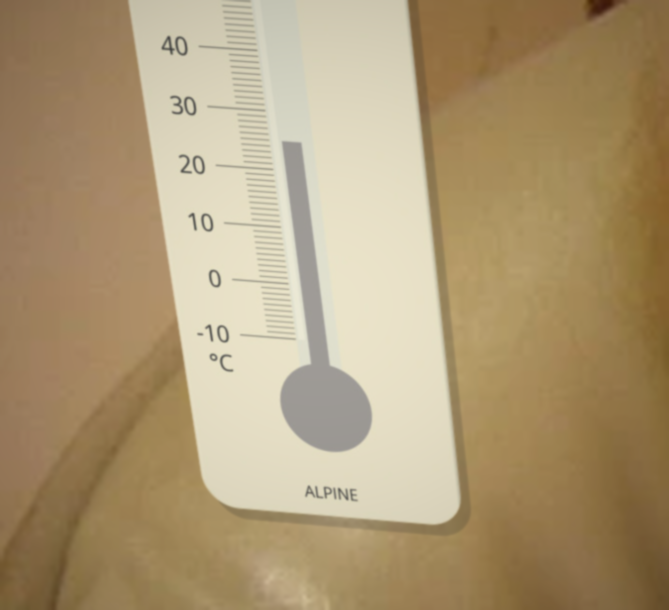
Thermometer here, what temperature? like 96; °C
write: 25; °C
